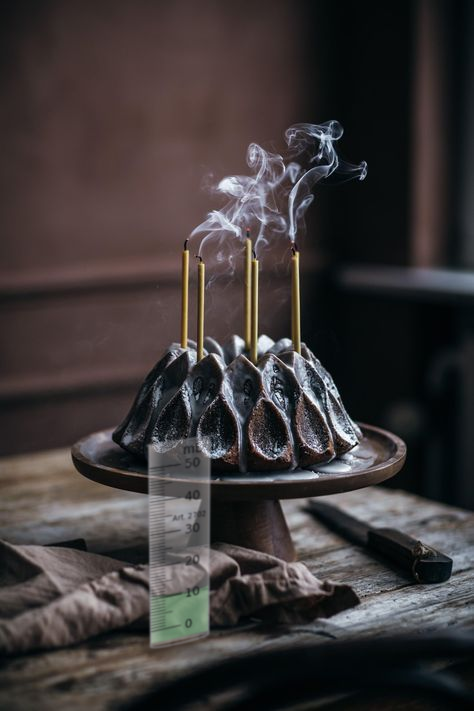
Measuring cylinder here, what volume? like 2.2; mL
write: 10; mL
